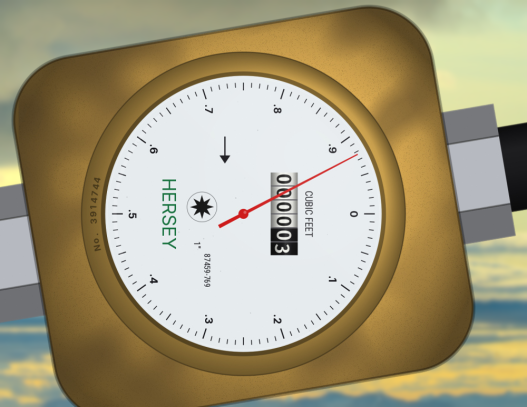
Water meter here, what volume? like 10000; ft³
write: 2.92; ft³
